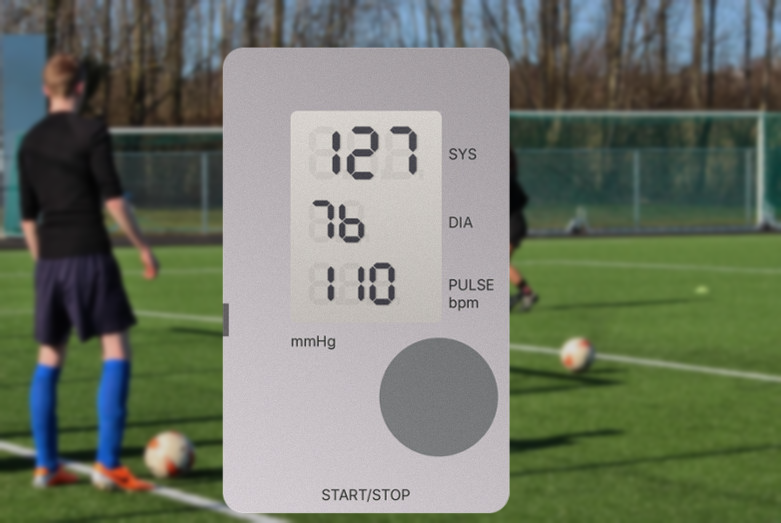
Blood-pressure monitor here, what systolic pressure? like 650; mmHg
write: 127; mmHg
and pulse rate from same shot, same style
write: 110; bpm
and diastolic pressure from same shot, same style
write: 76; mmHg
